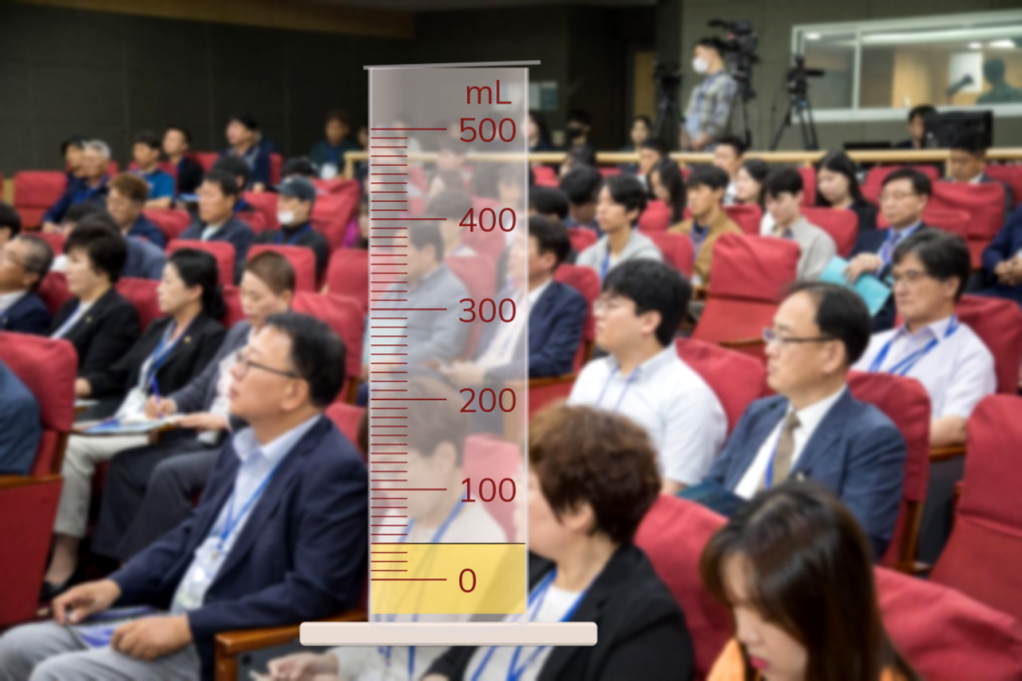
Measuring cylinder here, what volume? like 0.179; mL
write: 40; mL
